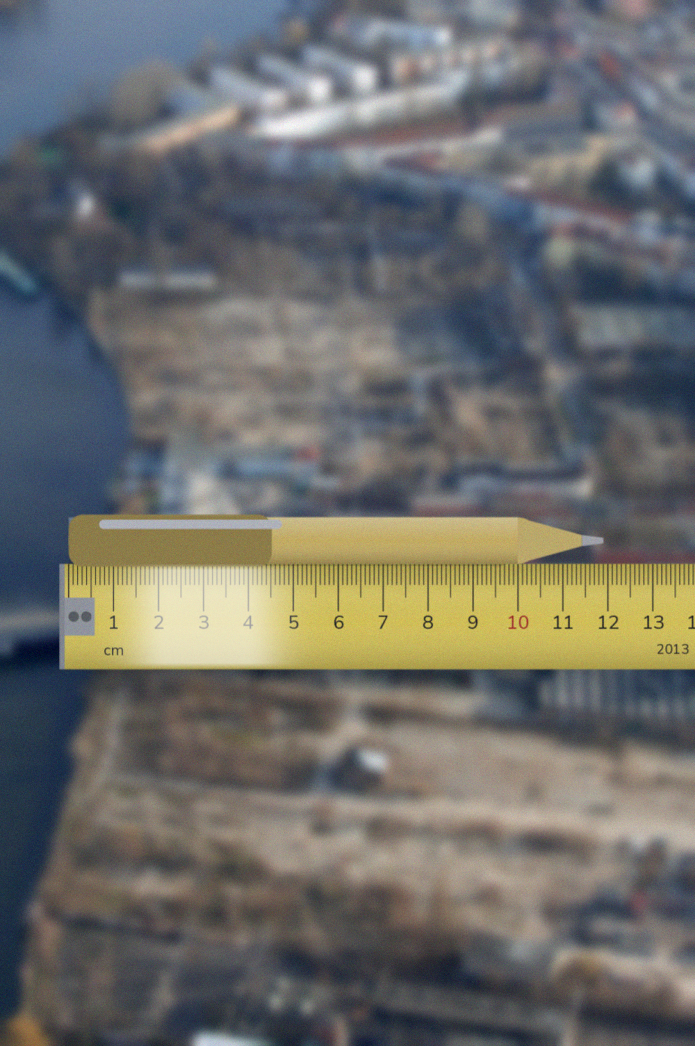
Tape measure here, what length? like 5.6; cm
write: 11.9; cm
